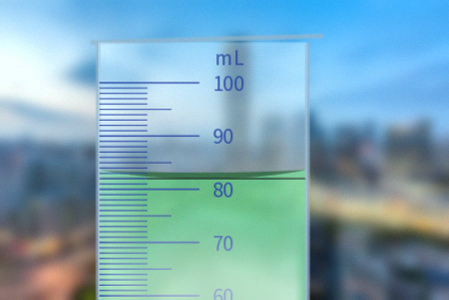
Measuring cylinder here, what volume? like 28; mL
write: 82; mL
